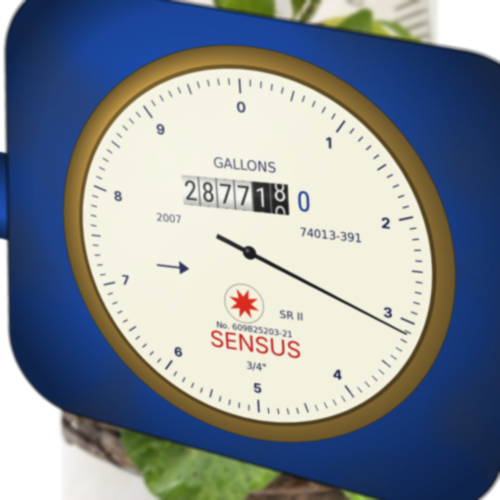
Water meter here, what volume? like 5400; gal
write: 2877183.1; gal
